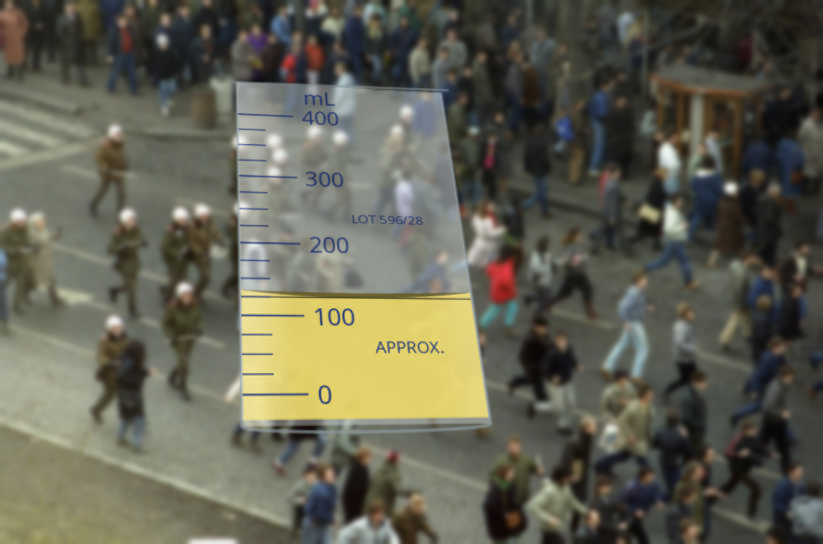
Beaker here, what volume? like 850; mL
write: 125; mL
